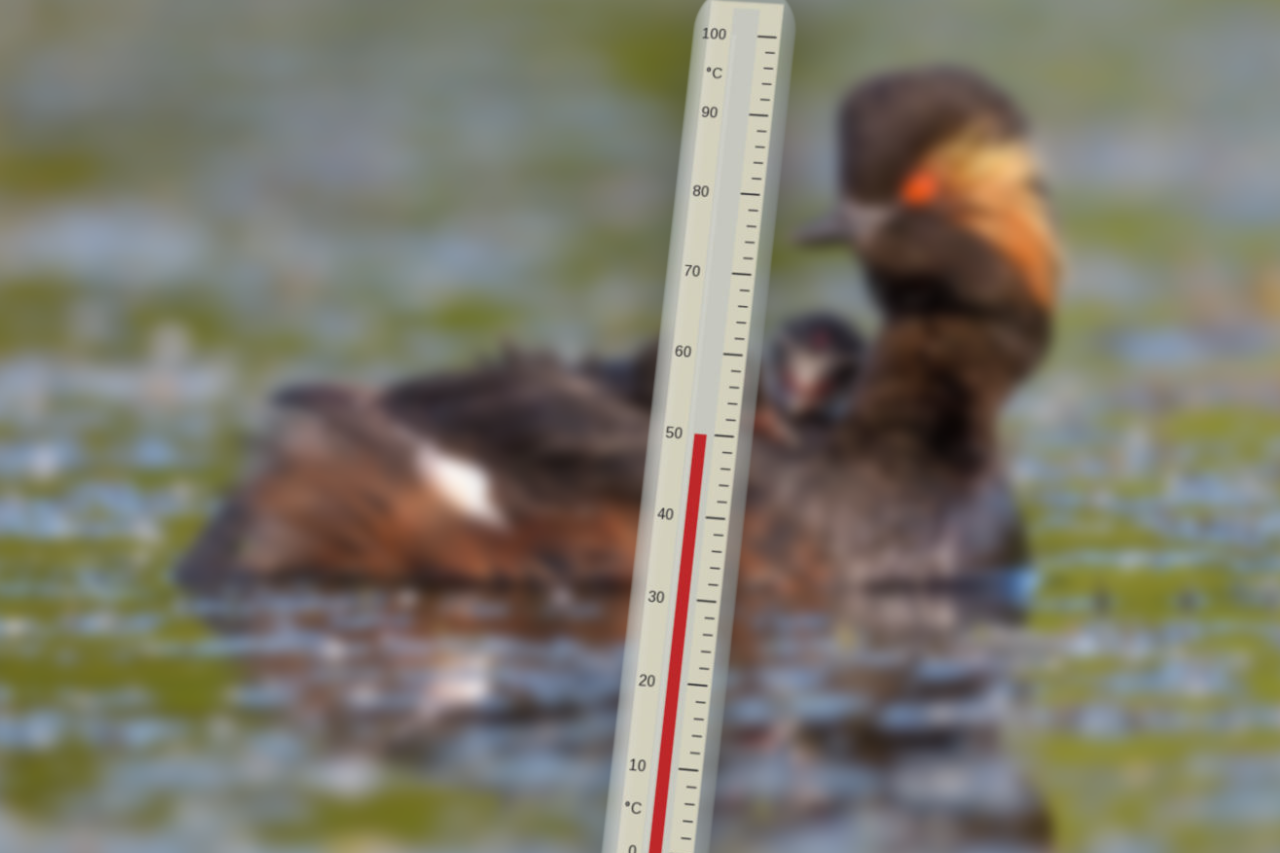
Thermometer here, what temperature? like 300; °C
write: 50; °C
